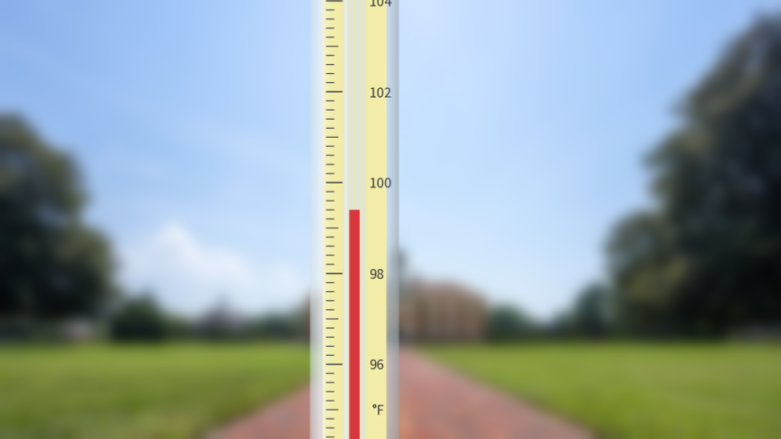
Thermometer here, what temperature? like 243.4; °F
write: 99.4; °F
